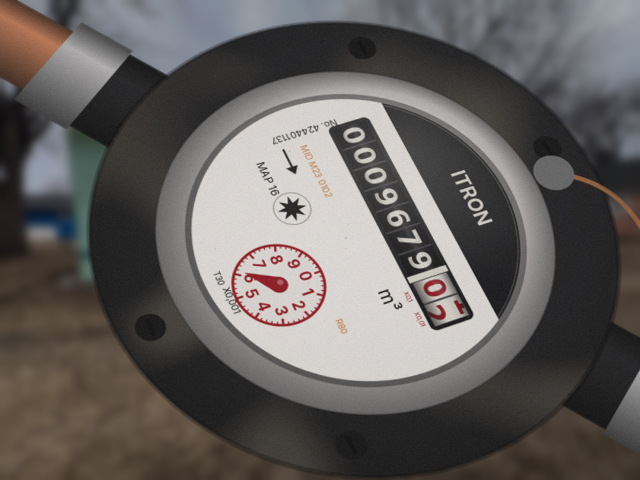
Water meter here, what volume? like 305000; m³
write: 9679.016; m³
